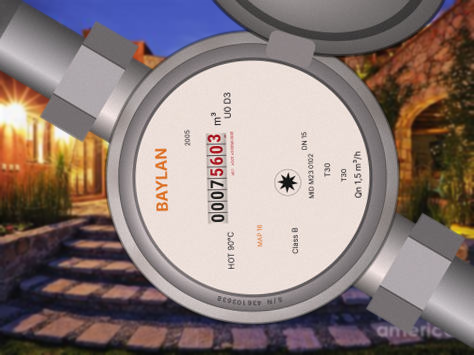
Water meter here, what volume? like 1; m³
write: 7.5603; m³
